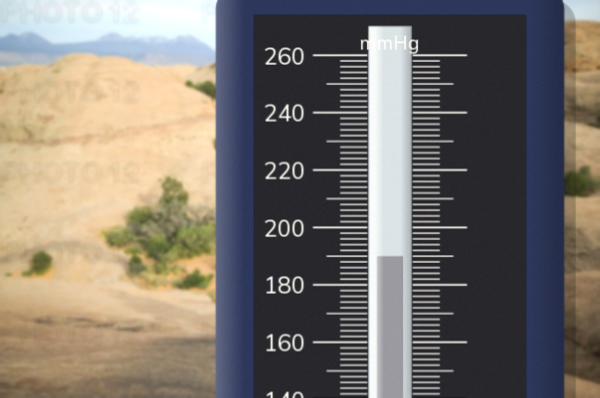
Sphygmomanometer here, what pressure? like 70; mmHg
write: 190; mmHg
